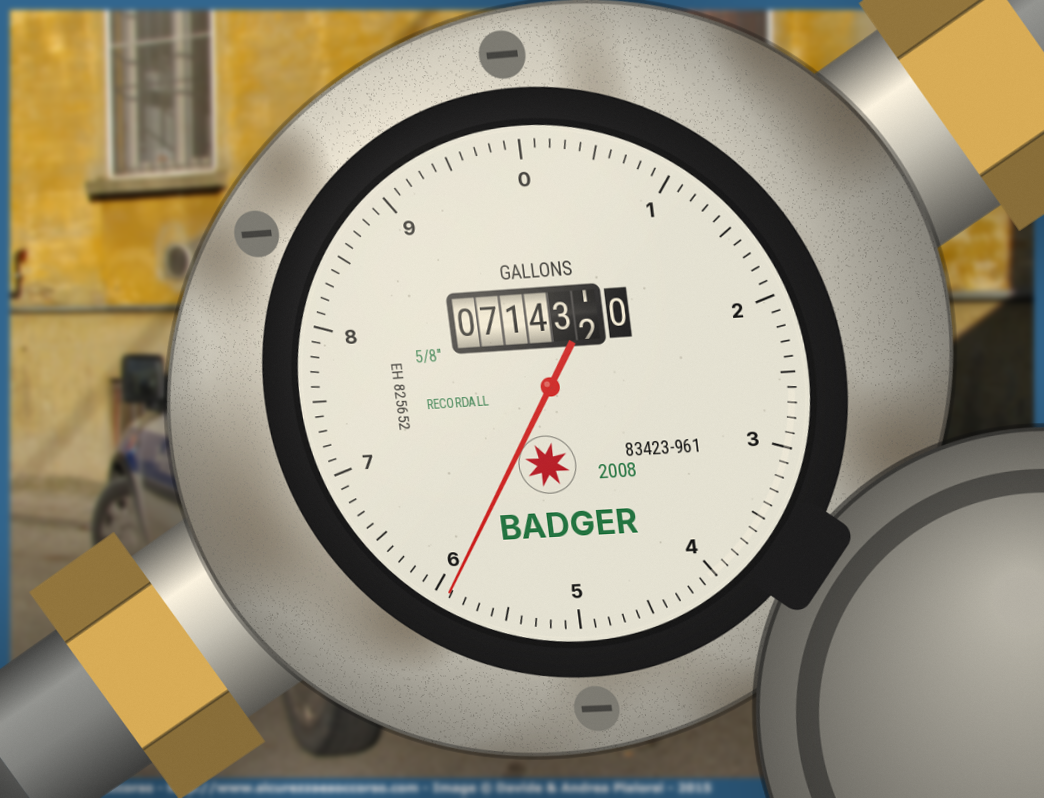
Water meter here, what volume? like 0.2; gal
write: 714315.9; gal
